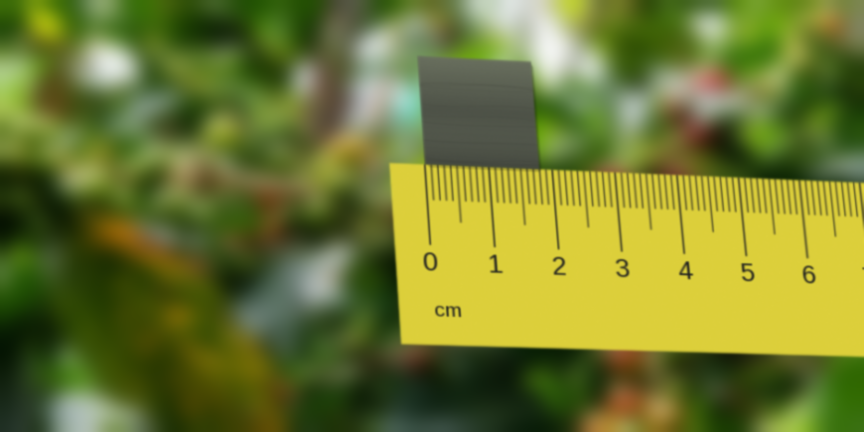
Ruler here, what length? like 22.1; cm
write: 1.8; cm
